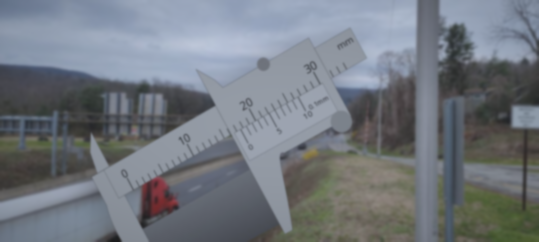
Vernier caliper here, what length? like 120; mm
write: 17.6; mm
